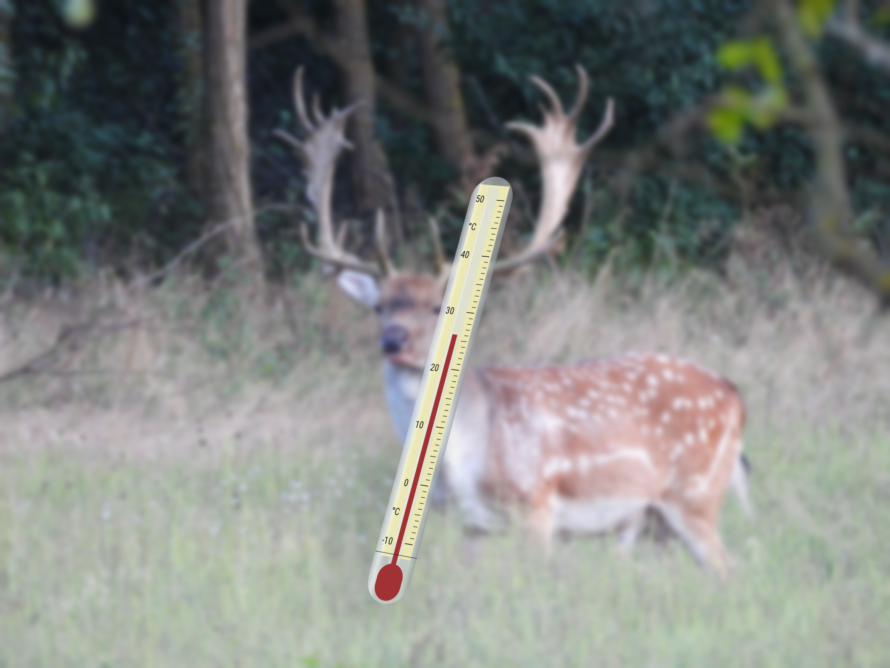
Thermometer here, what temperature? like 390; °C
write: 26; °C
